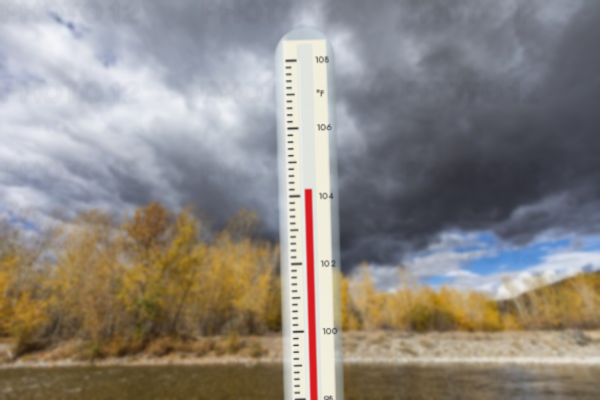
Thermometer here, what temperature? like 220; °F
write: 104.2; °F
